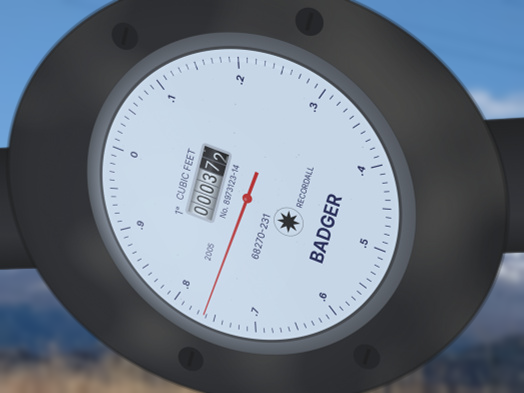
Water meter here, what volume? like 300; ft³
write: 371.76; ft³
